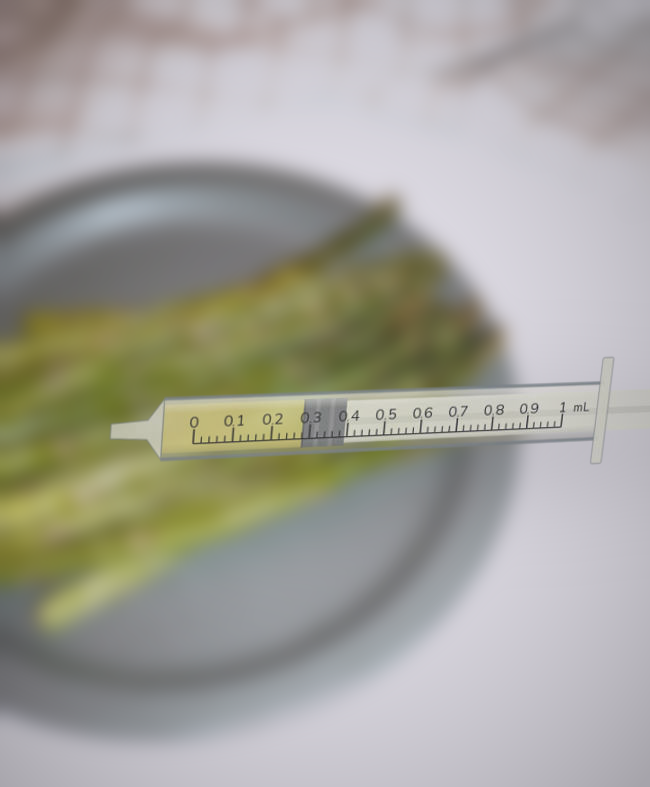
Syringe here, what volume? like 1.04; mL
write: 0.28; mL
